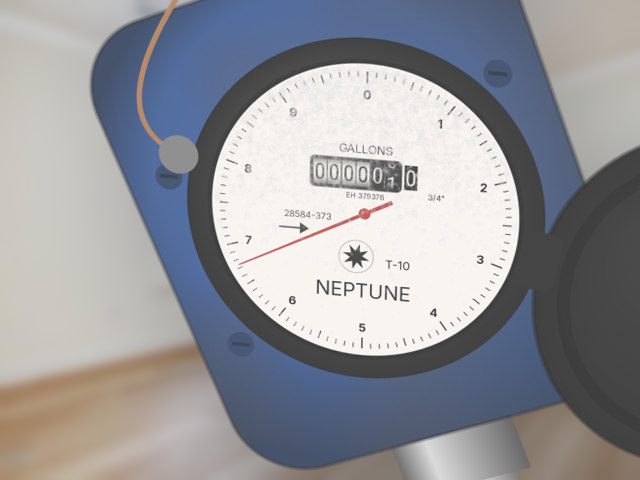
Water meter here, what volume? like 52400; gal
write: 6.7; gal
